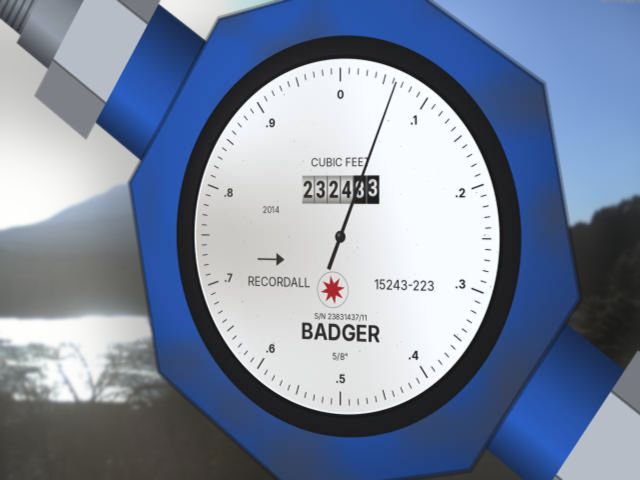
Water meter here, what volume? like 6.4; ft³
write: 232483.06; ft³
